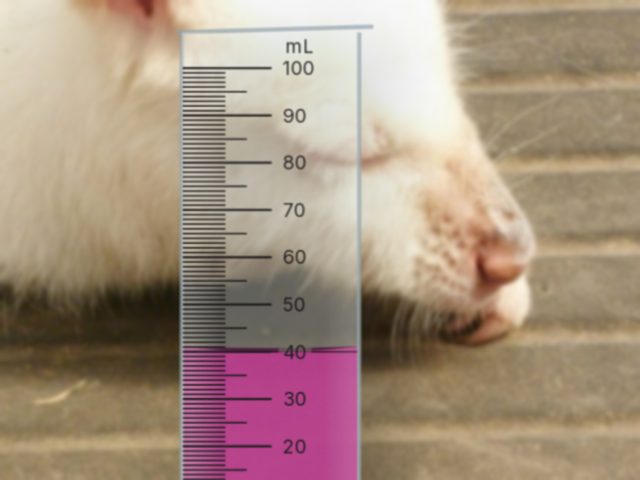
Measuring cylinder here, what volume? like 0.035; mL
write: 40; mL
